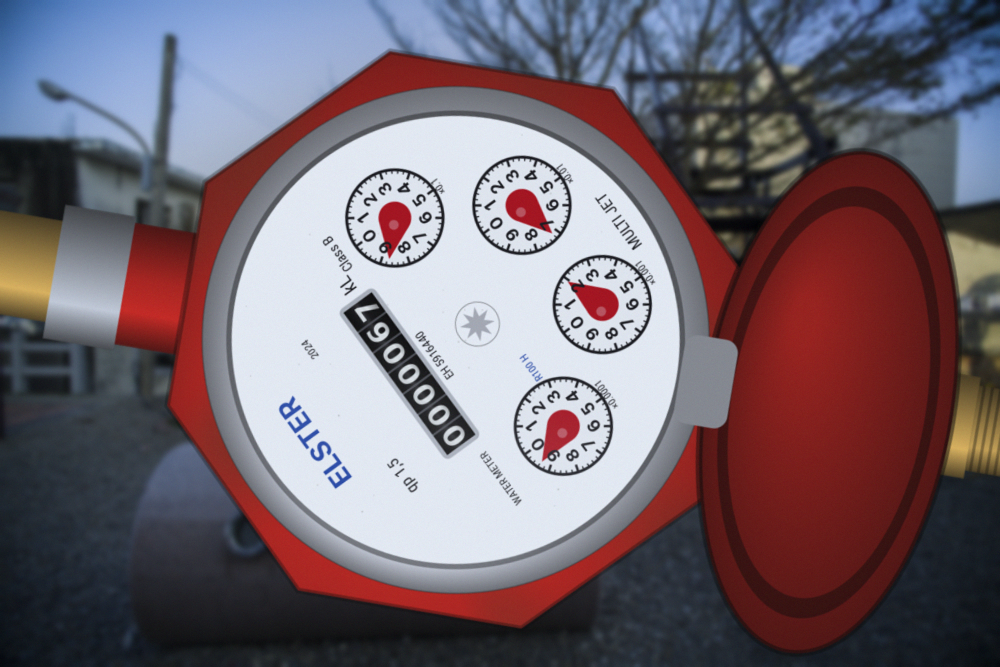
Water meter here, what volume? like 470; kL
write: 66.8719; kL
